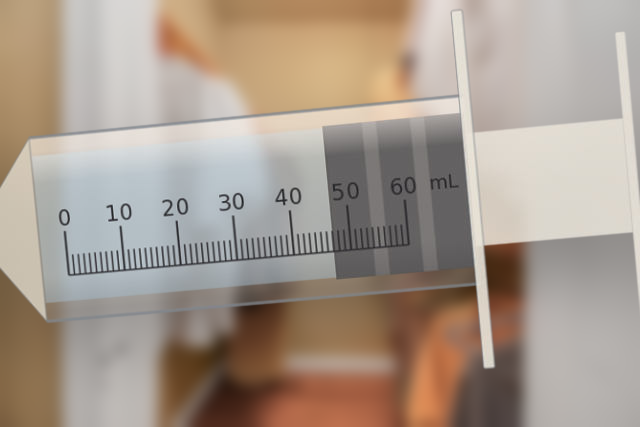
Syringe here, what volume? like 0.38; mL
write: 47; mL
